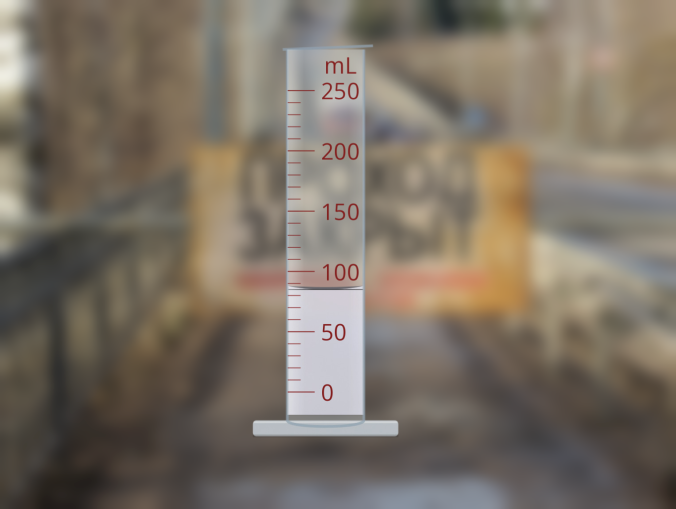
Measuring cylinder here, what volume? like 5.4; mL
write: 85; mL
